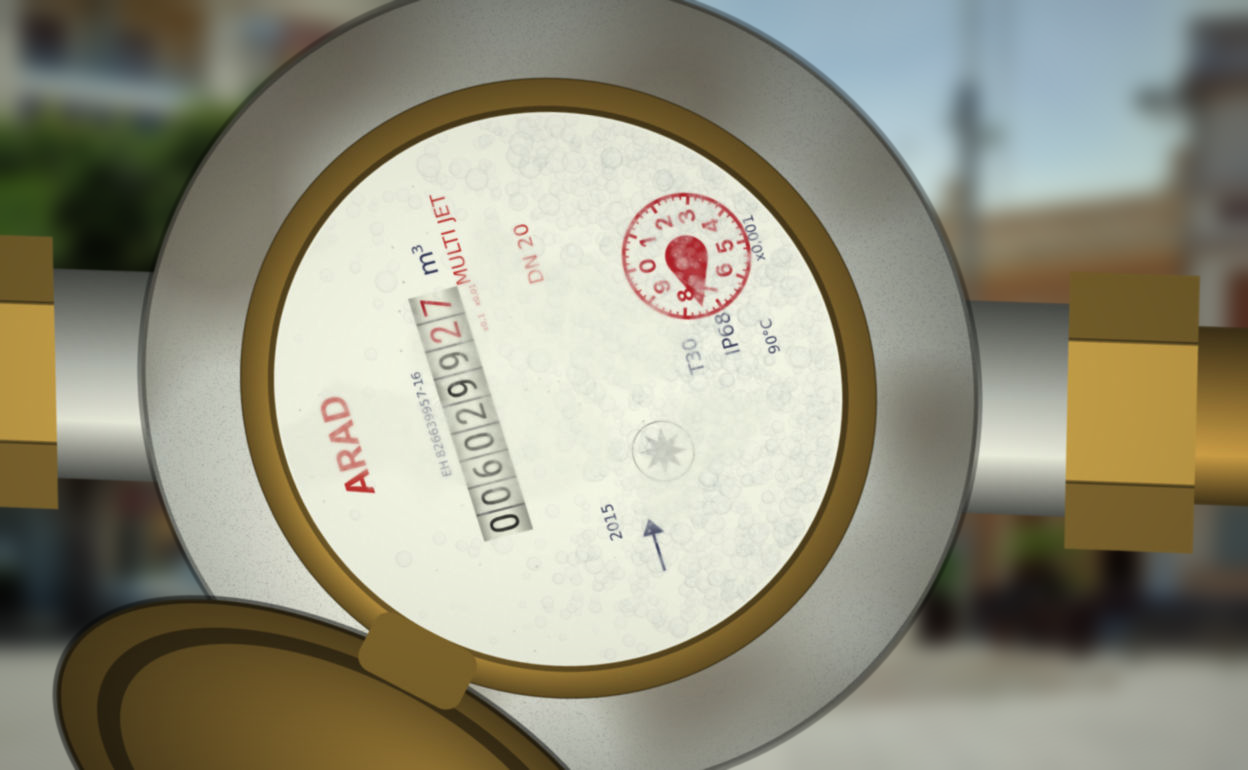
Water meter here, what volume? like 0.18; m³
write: 60299.277; m³
